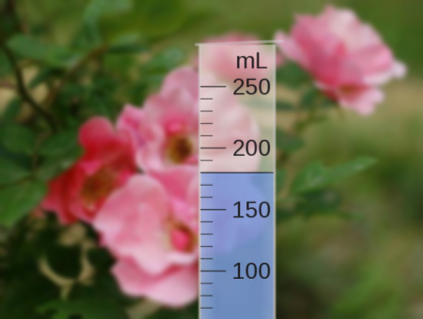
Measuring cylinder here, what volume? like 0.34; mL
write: 180; mL
